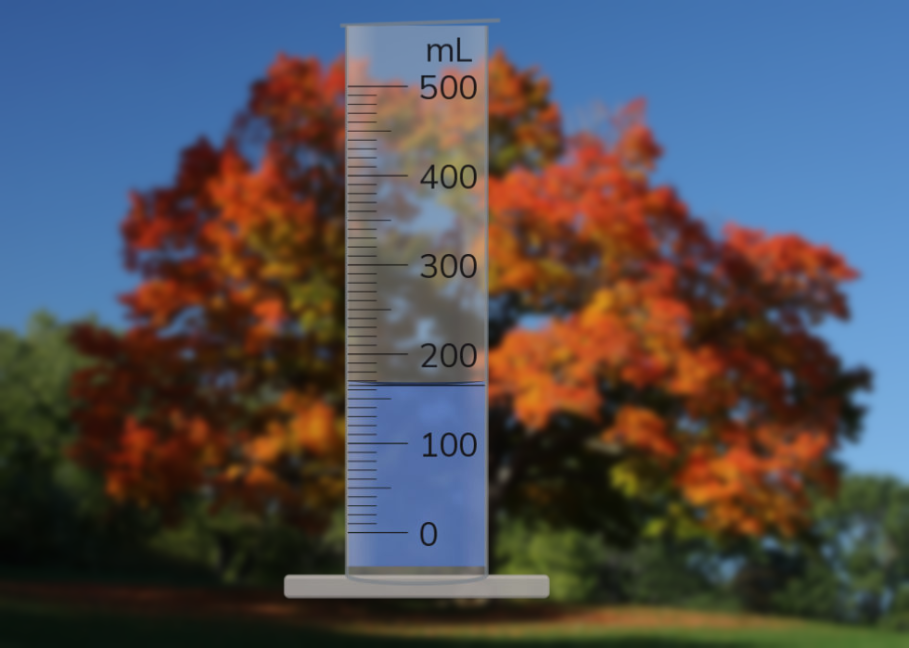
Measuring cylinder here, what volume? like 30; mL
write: 165; mL
